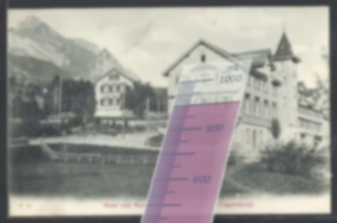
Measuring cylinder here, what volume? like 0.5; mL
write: 900; mL
